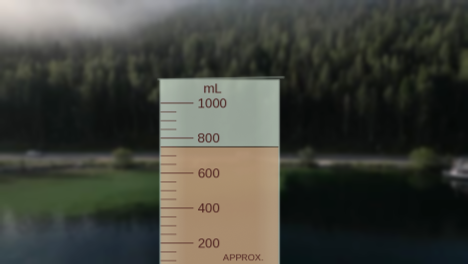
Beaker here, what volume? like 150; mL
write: 750; mL
